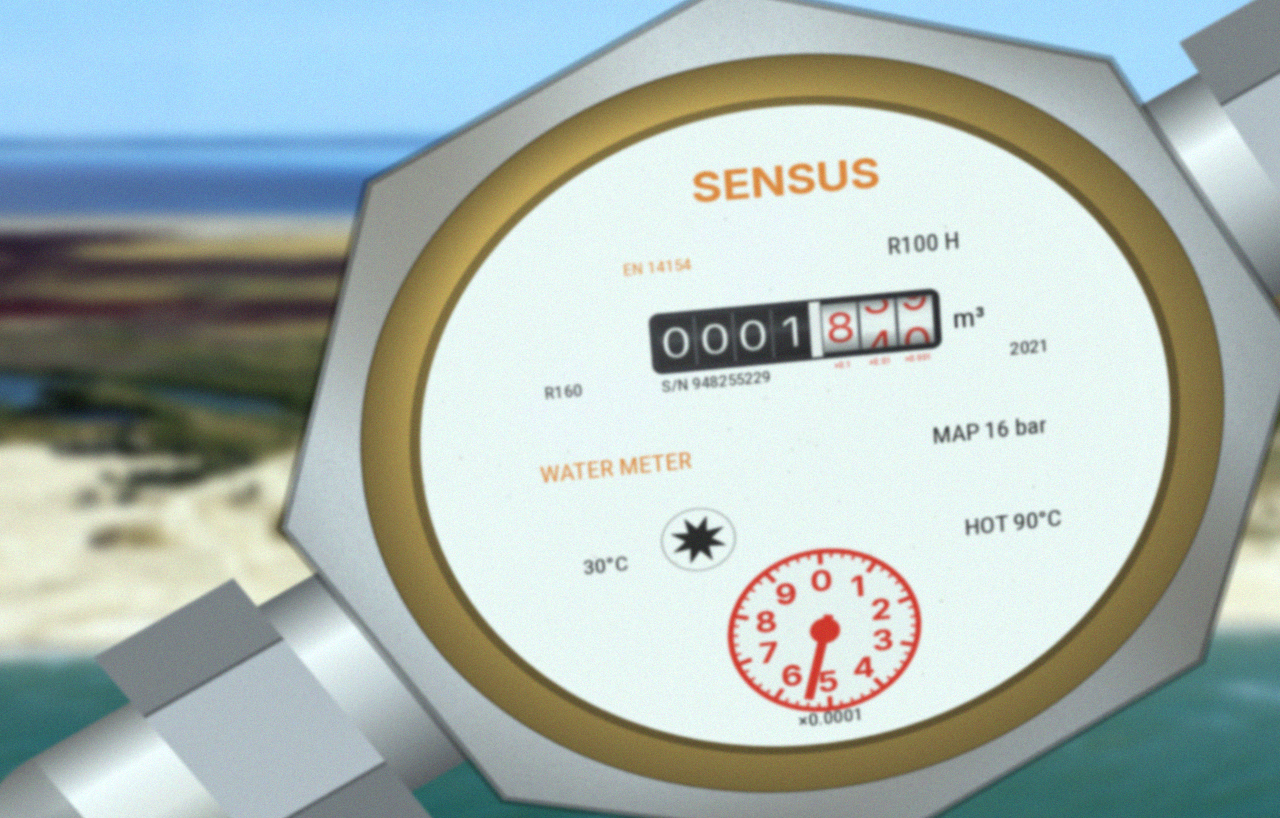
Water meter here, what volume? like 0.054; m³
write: 1.8395; m³
